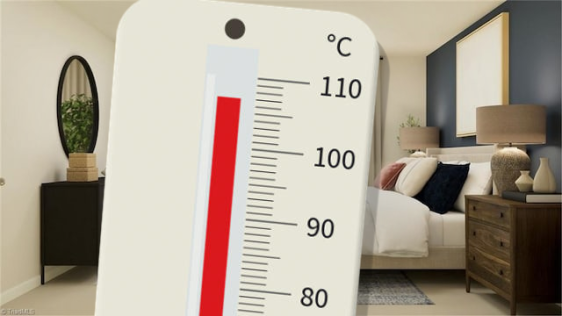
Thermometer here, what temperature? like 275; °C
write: 107; °C
